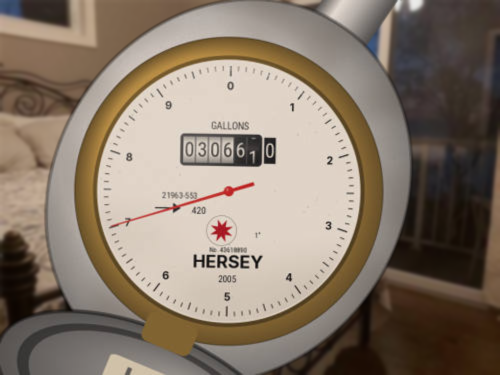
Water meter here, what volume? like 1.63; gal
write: 306607.0; gal
